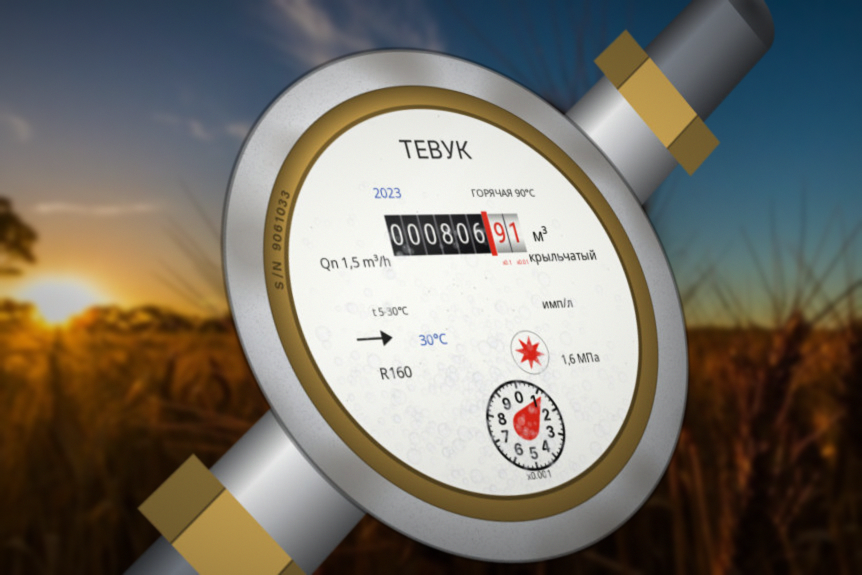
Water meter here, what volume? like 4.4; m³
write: 806.911; m³
